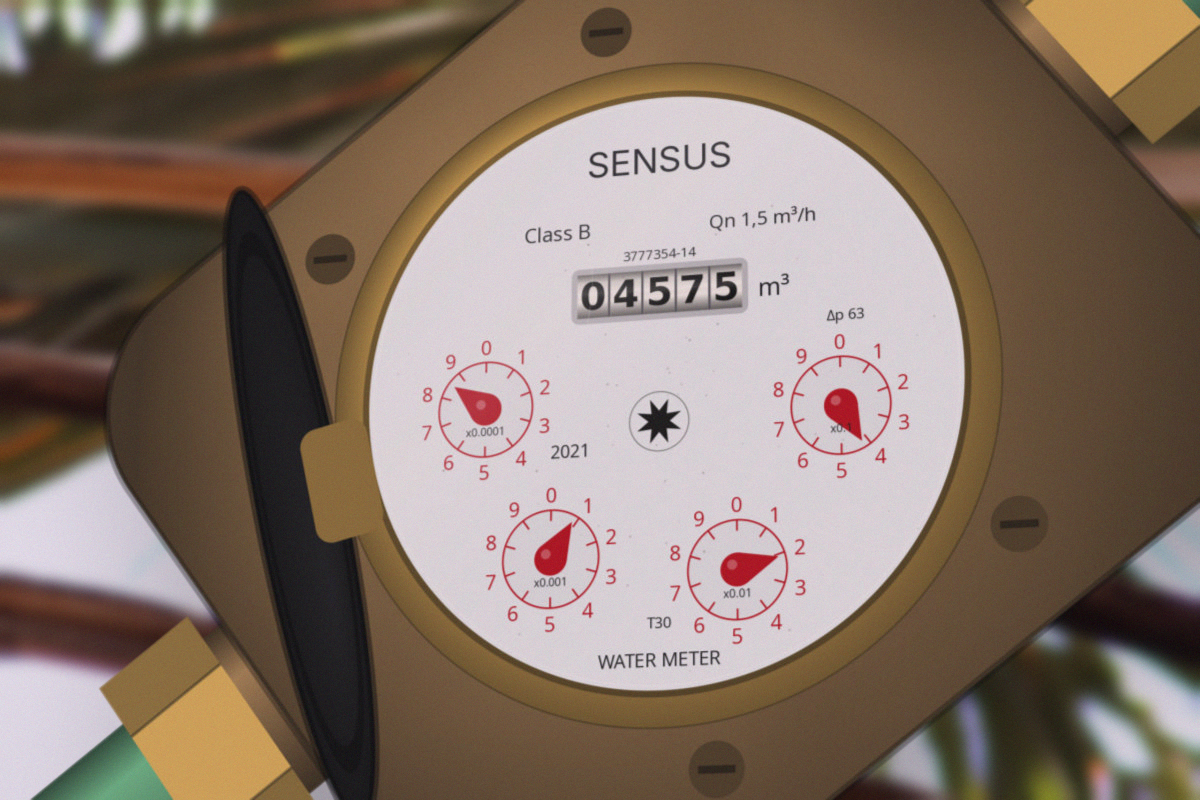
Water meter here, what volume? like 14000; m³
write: 4575.4208; m³
